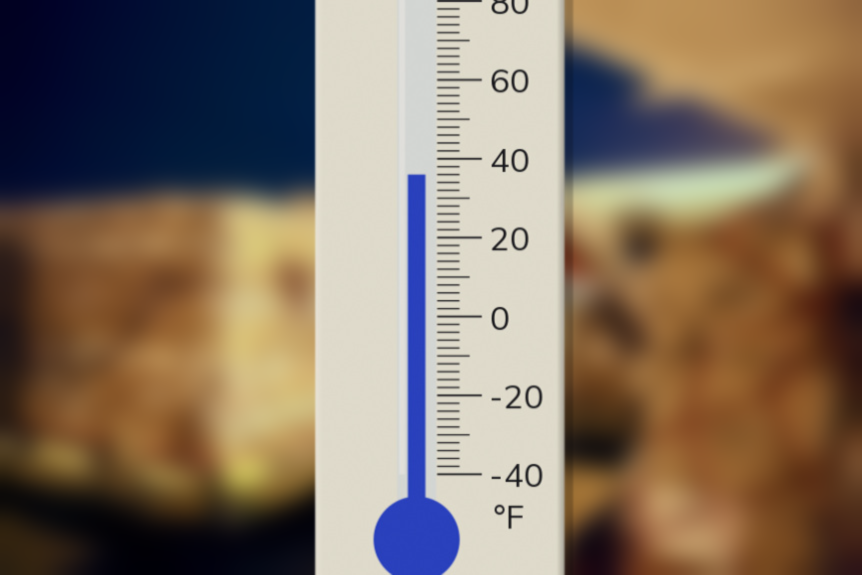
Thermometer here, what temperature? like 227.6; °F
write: 36; °F
